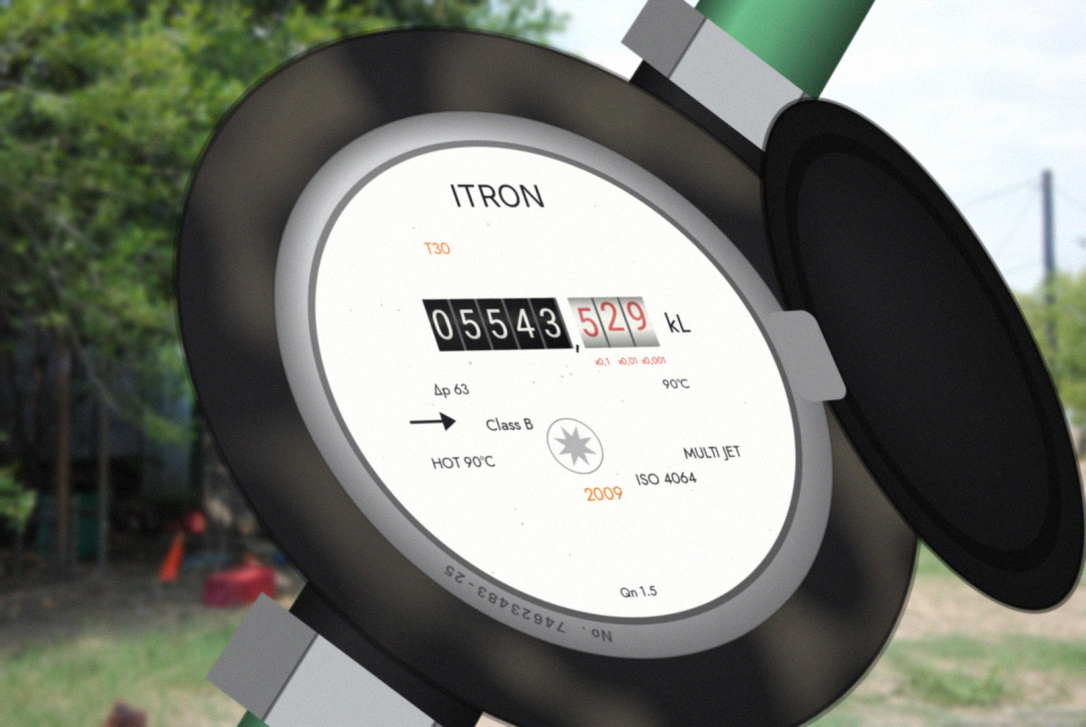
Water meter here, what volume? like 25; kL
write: 5543.529; kL
